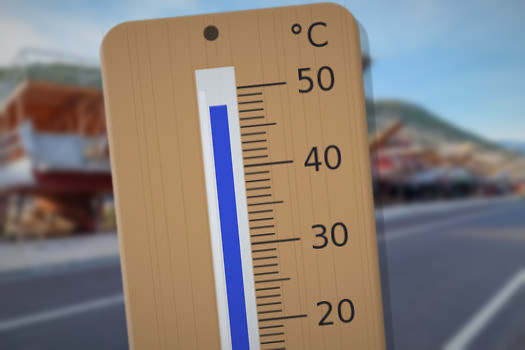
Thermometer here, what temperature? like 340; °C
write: 48; °C
